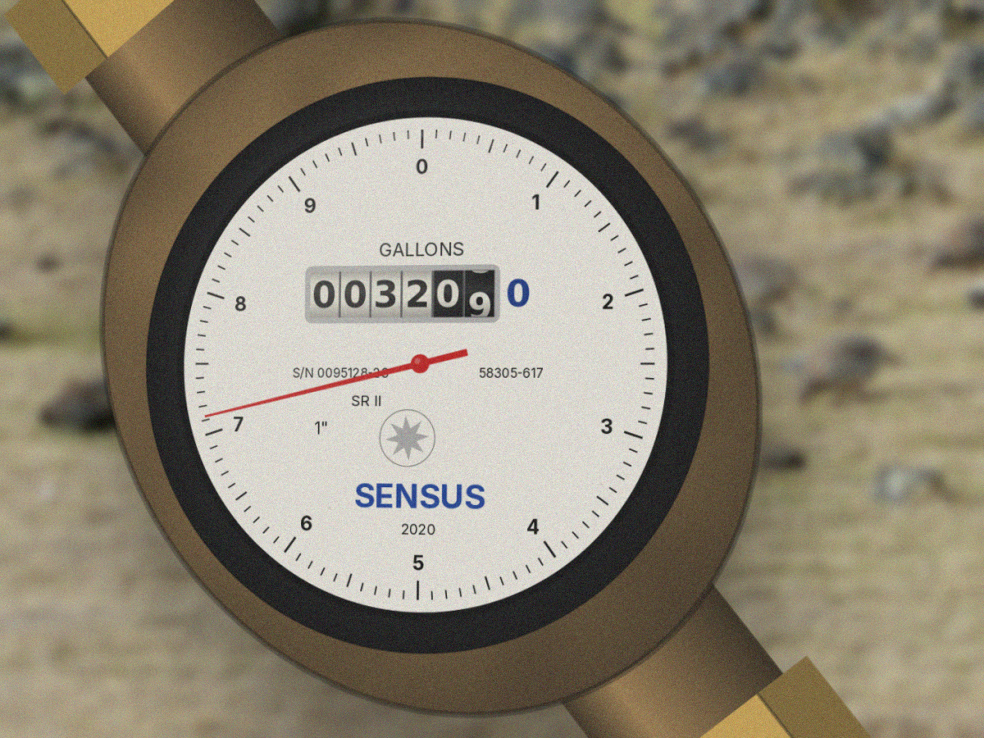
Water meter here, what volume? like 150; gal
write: 32087.1; gal
